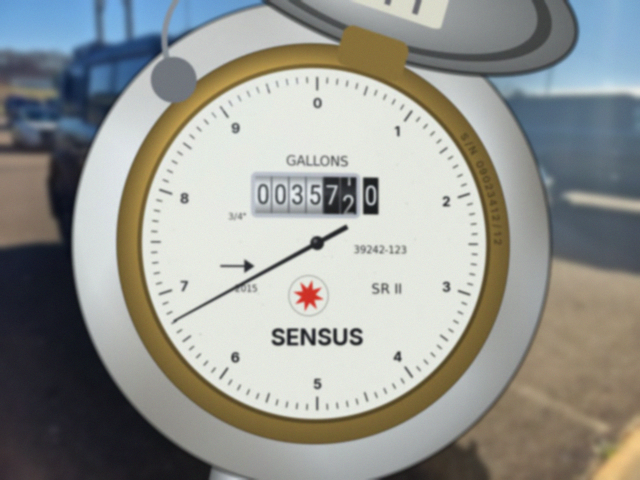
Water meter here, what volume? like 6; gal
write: 35716.7; gal
